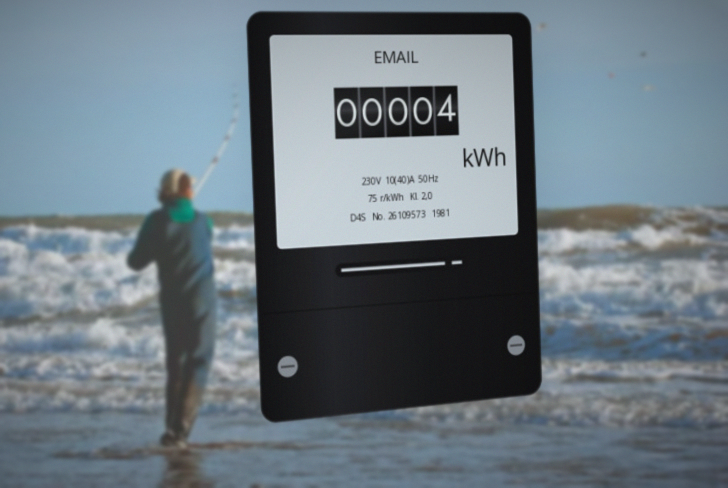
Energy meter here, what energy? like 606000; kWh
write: 4; kWh
